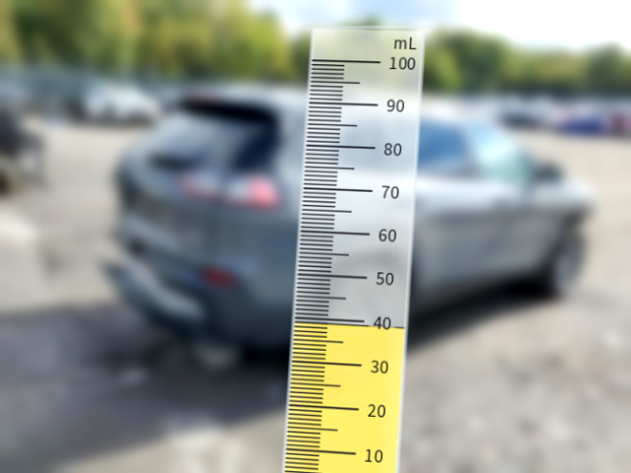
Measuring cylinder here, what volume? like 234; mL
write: 39; mL
